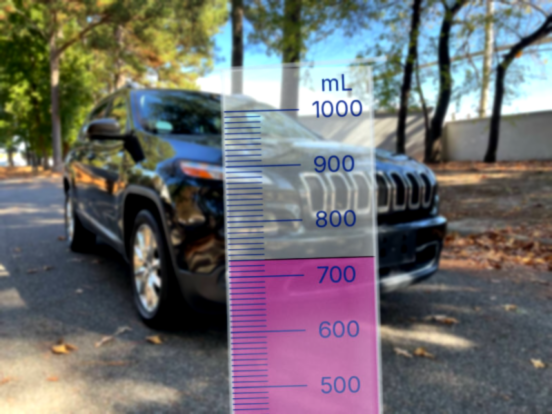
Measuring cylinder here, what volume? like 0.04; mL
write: 730; mL
